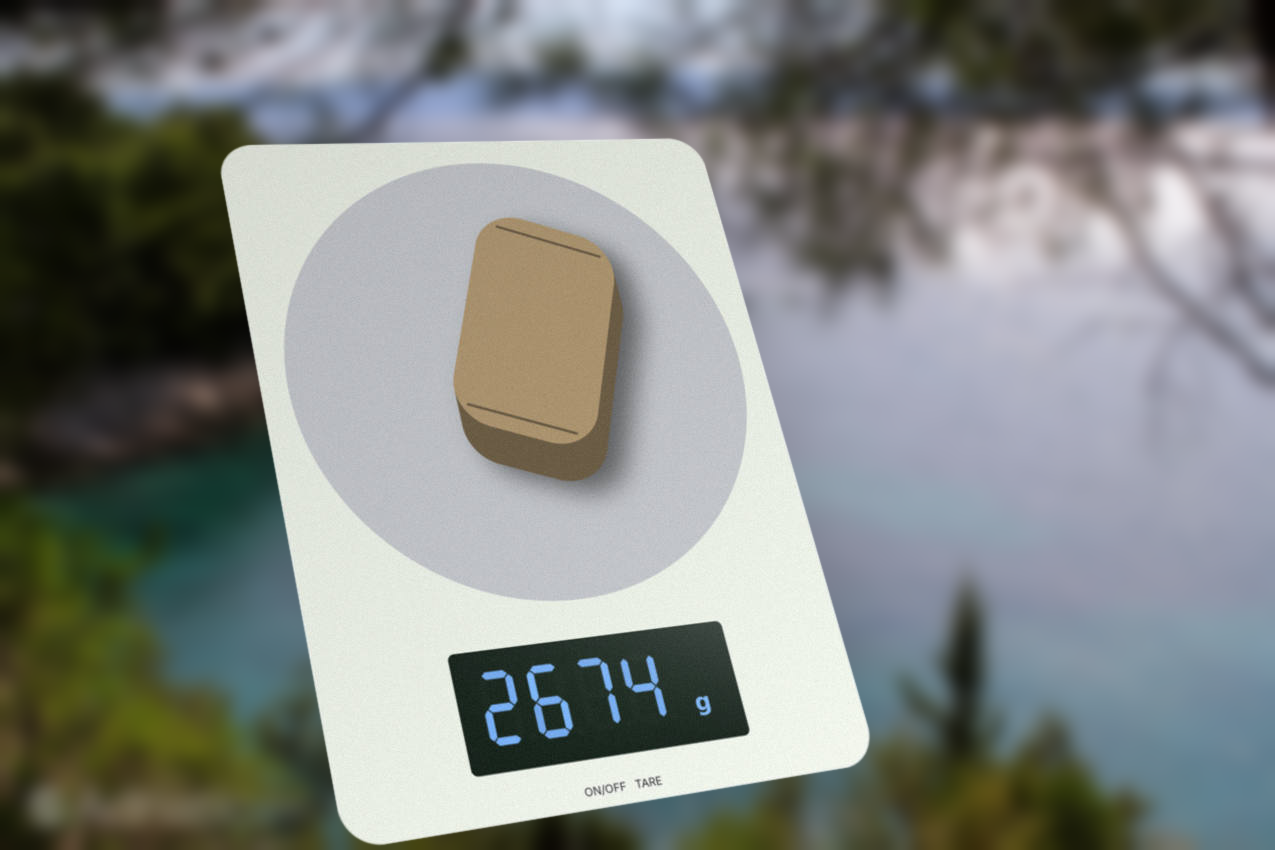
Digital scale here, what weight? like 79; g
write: 2674; g
